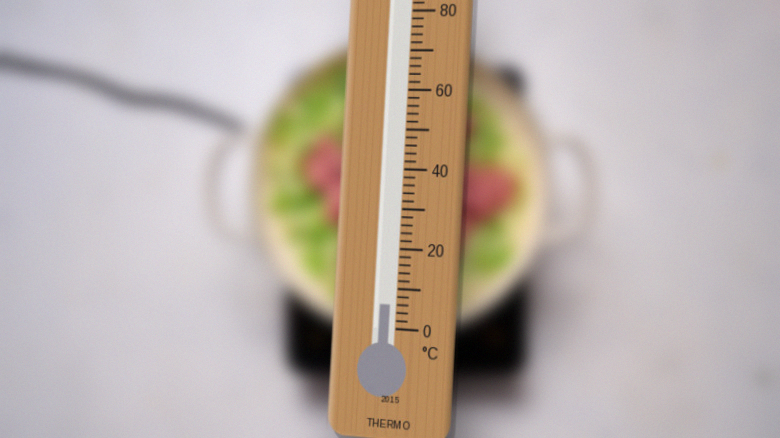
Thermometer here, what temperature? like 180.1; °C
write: 6; °C
